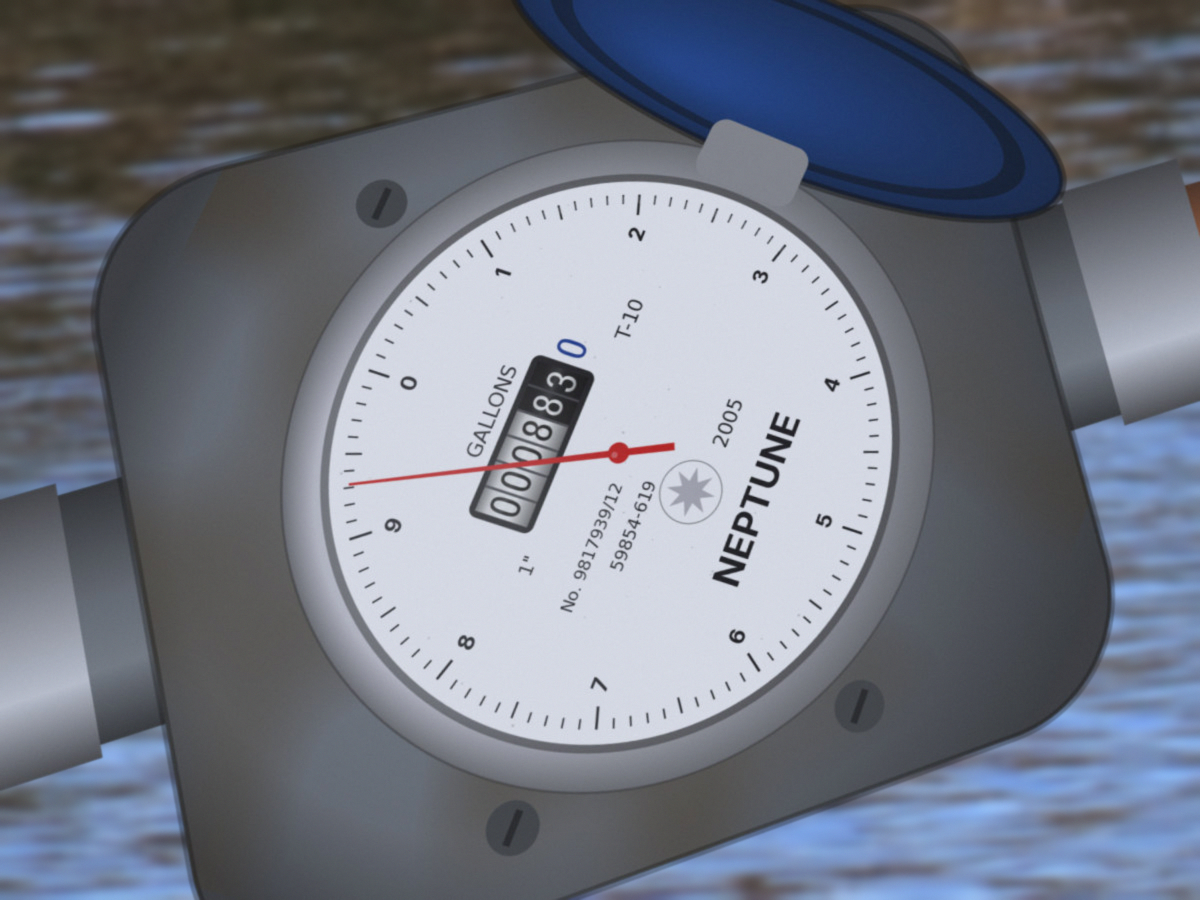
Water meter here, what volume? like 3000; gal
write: 8829.3; gal
